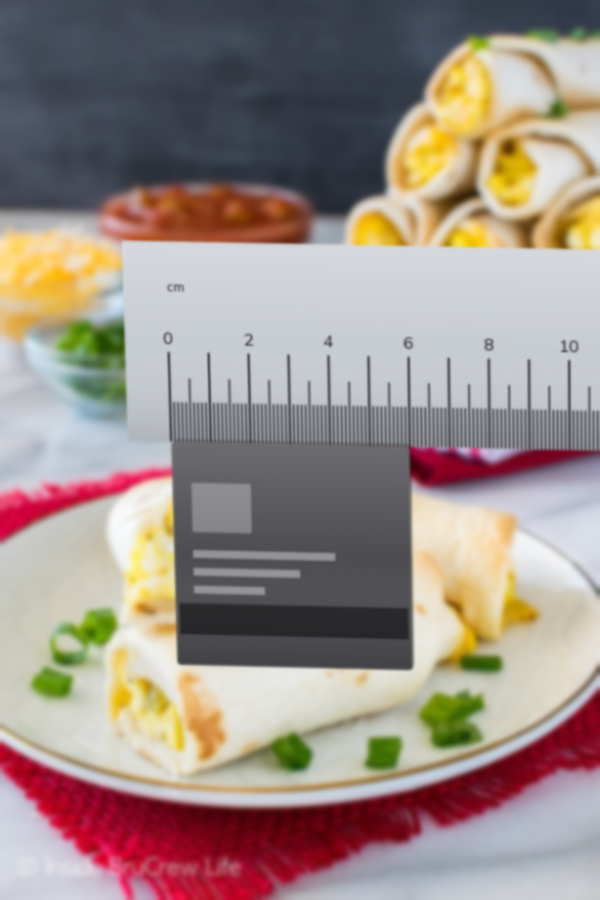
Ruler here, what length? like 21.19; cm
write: 6; cm
